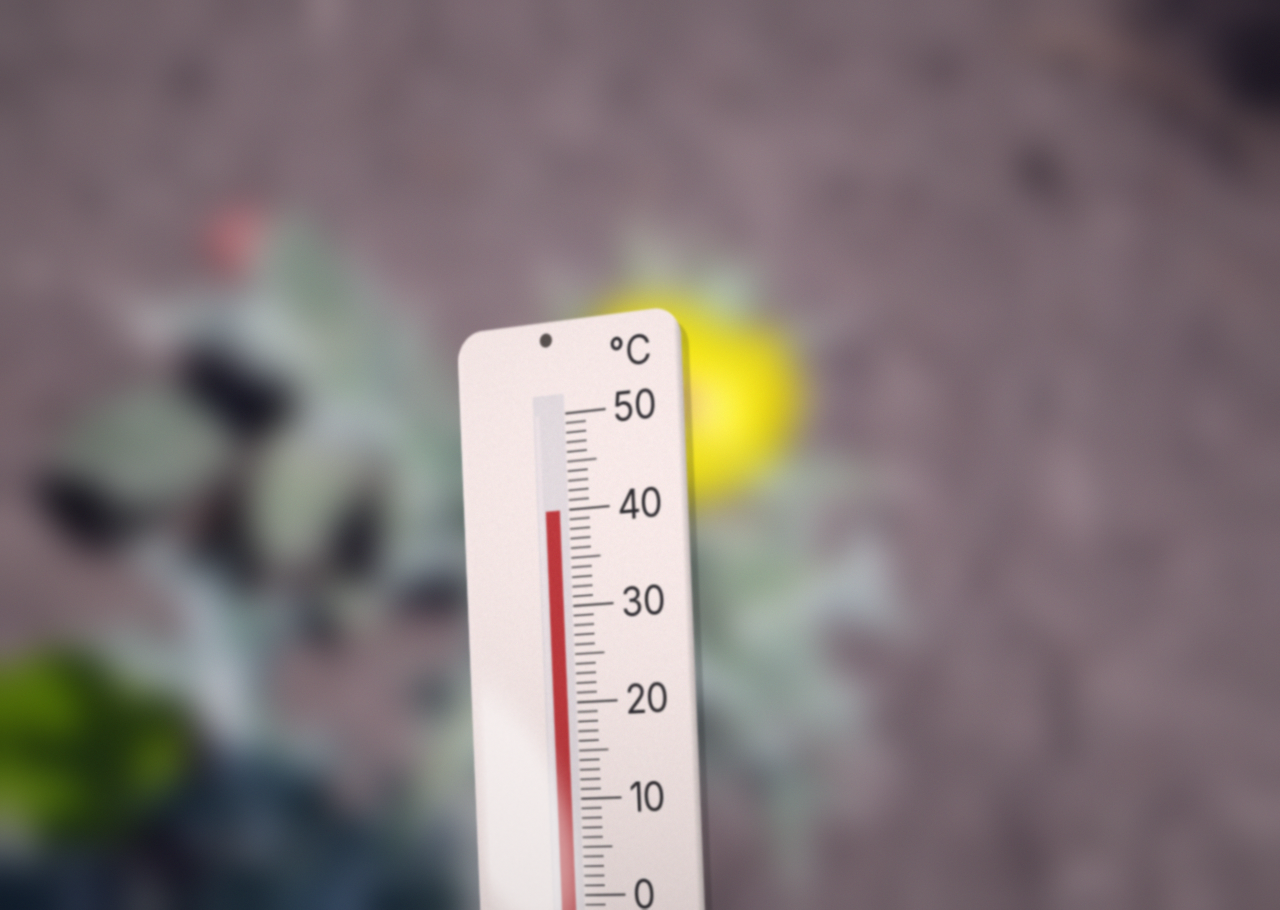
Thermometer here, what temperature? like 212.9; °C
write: 40; °C
